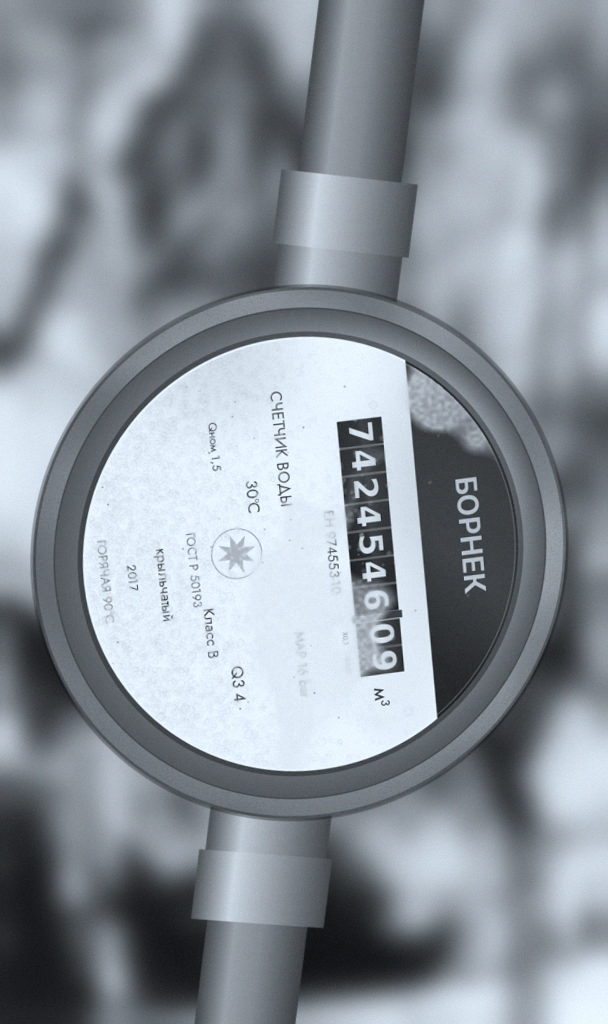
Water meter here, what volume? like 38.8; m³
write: 7424546.09; m³
